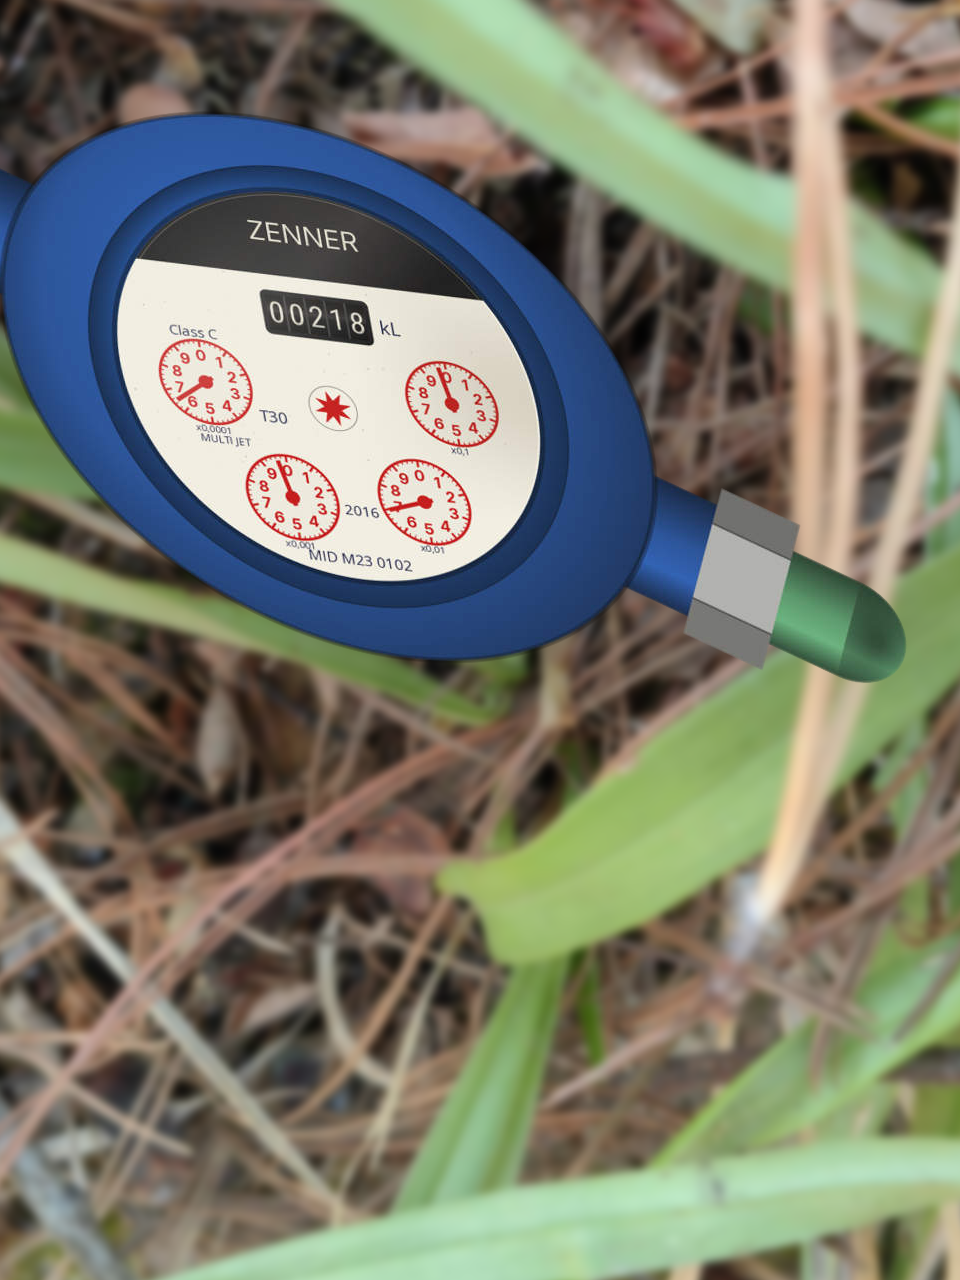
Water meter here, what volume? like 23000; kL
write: 217.9696; kL
